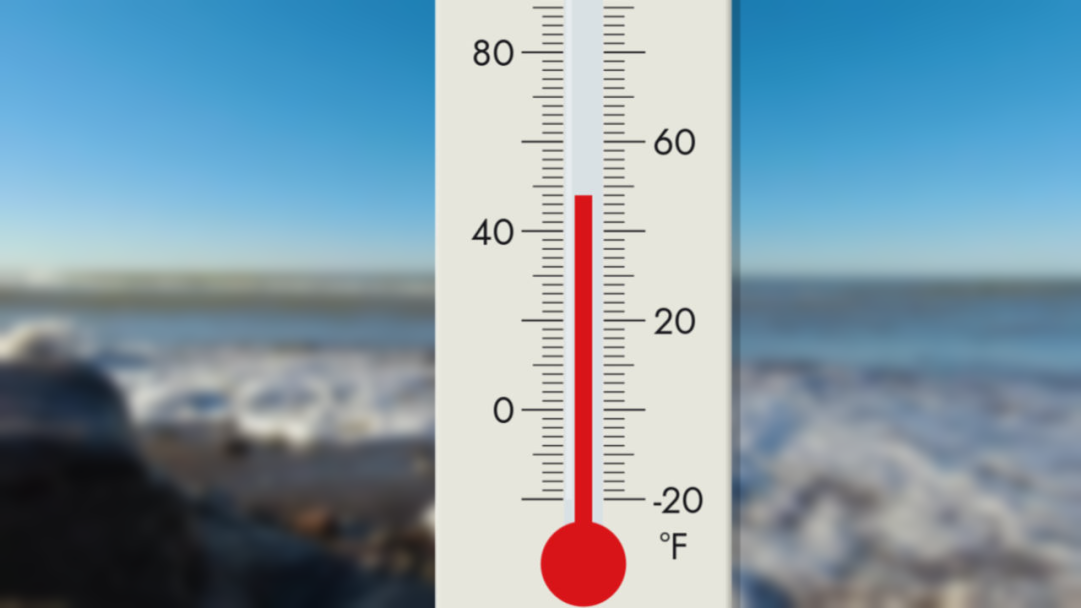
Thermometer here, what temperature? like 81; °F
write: 48; °F
